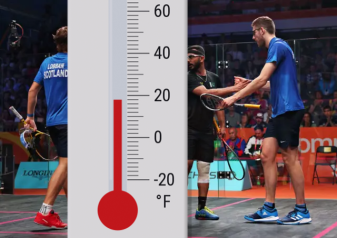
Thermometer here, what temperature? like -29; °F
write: 18; °F
